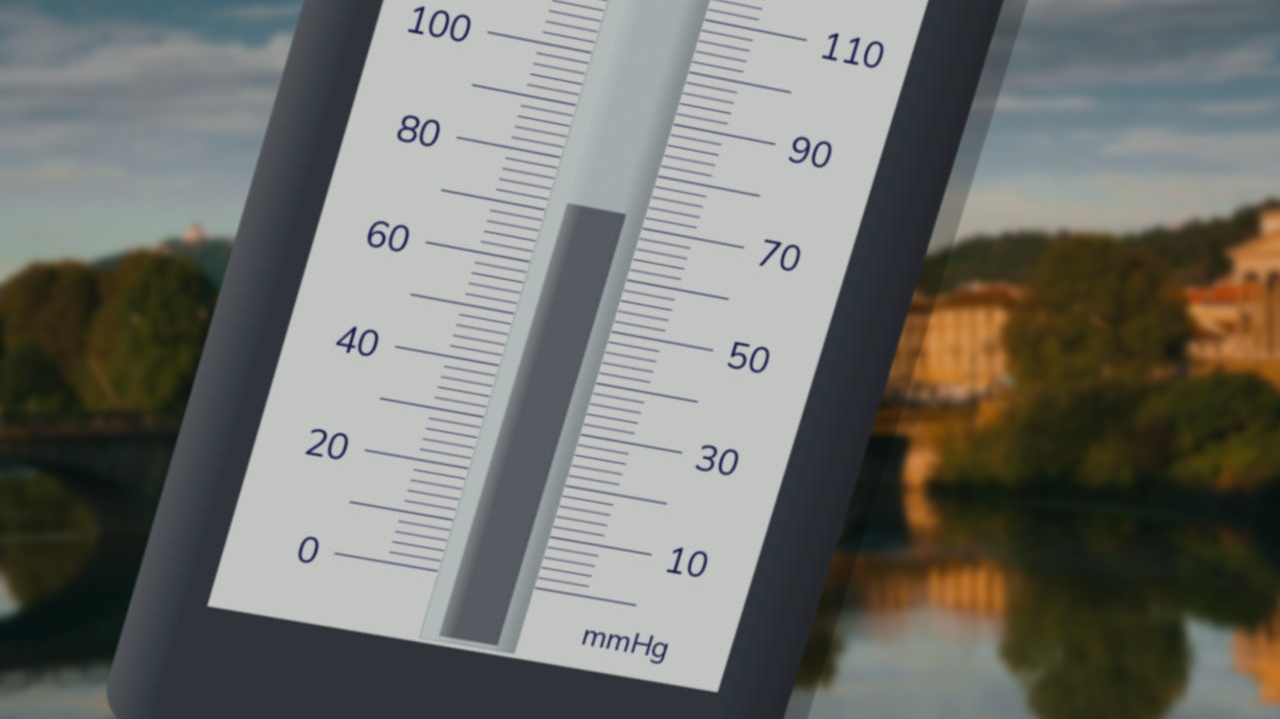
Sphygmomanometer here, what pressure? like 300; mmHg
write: 72; mmHg
